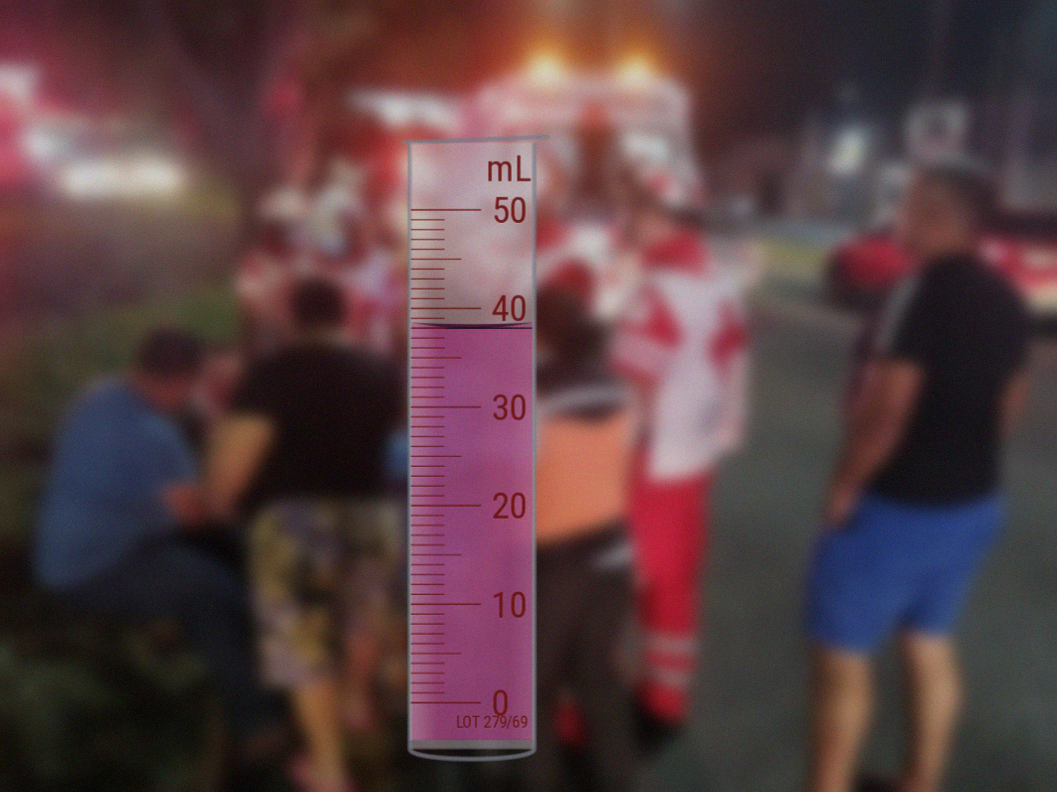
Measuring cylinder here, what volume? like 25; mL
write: 38; mL
